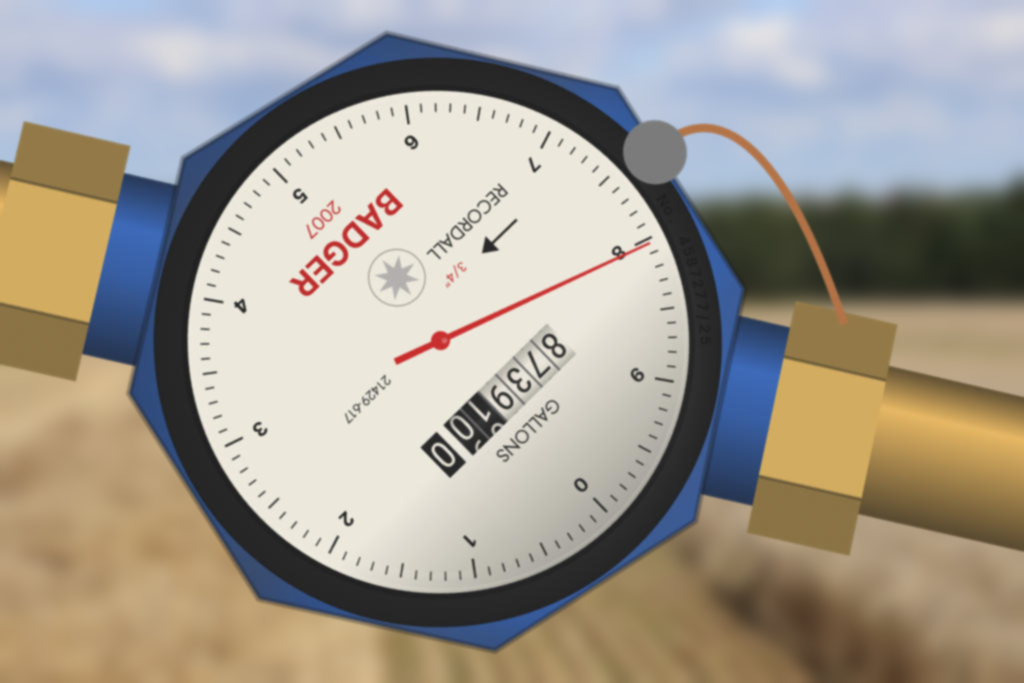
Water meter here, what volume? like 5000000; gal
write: 8739098.0; gal
